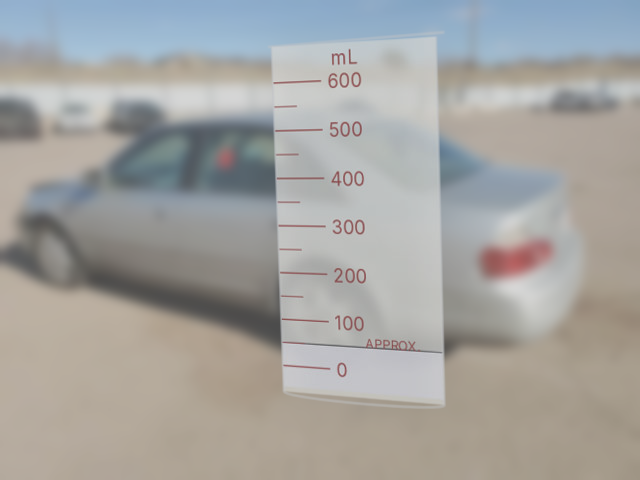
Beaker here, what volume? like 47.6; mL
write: 50; mL
